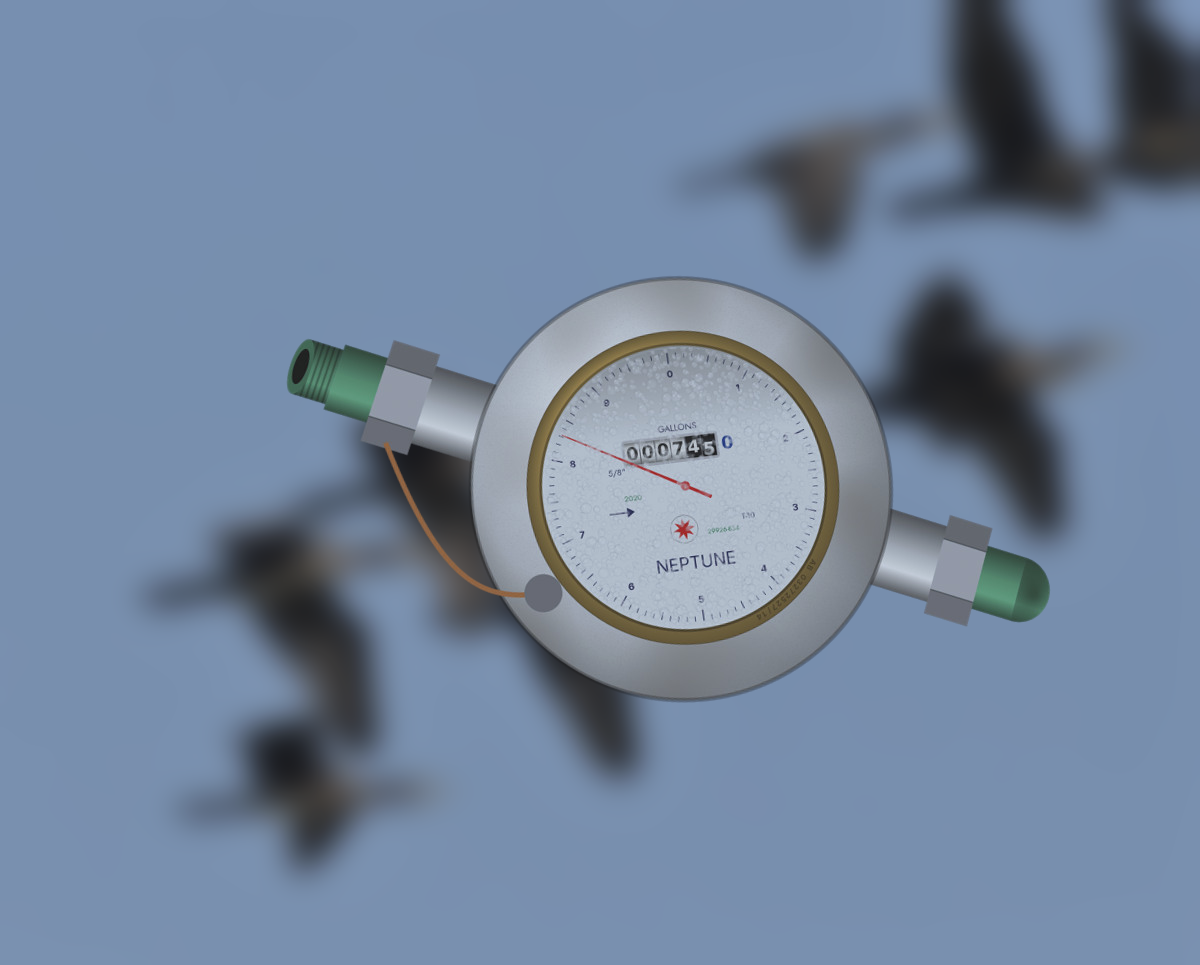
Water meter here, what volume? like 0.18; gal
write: 7448.3; gal
